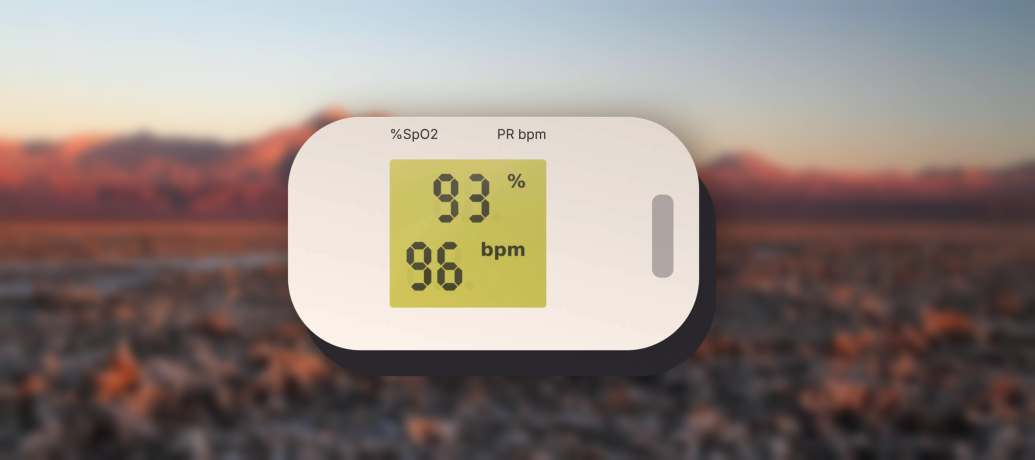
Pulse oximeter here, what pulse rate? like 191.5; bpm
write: 96; bpm
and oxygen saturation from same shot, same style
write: 93; %
